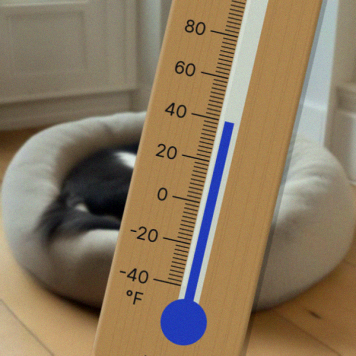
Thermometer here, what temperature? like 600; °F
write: 40; °F
